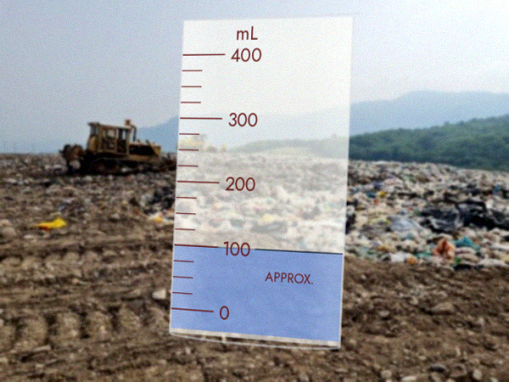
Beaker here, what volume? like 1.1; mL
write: 100; mL
